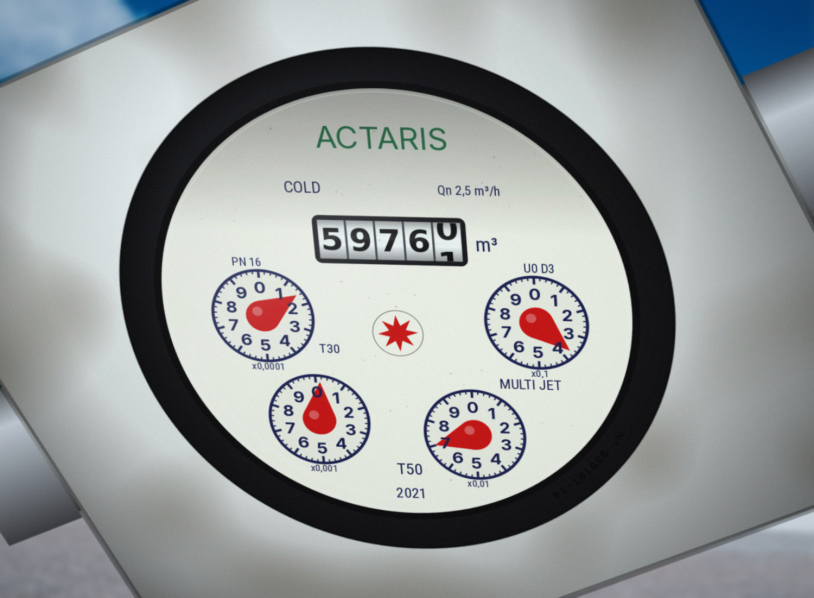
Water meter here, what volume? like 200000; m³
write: 59760.3701; m³
